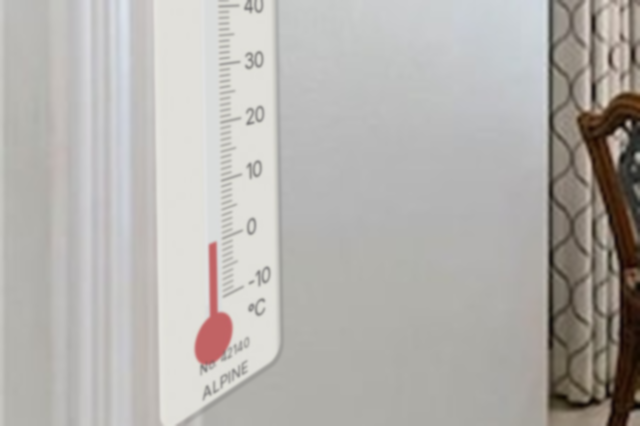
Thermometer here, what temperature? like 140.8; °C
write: 0; °C
